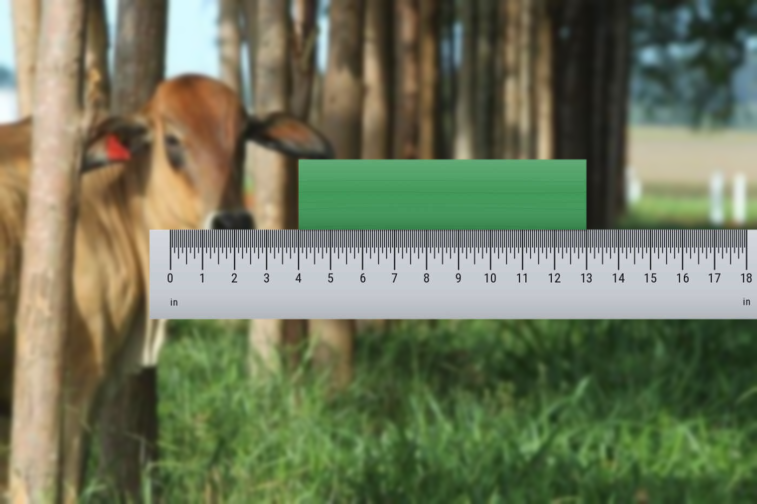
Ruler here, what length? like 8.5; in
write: 9; in
